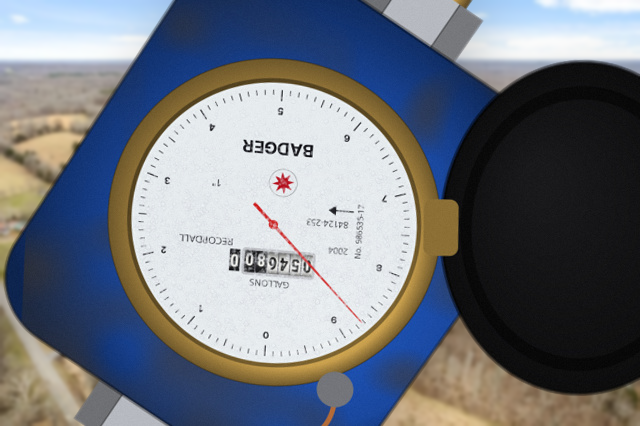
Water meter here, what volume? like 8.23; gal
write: 546798.7; gal
